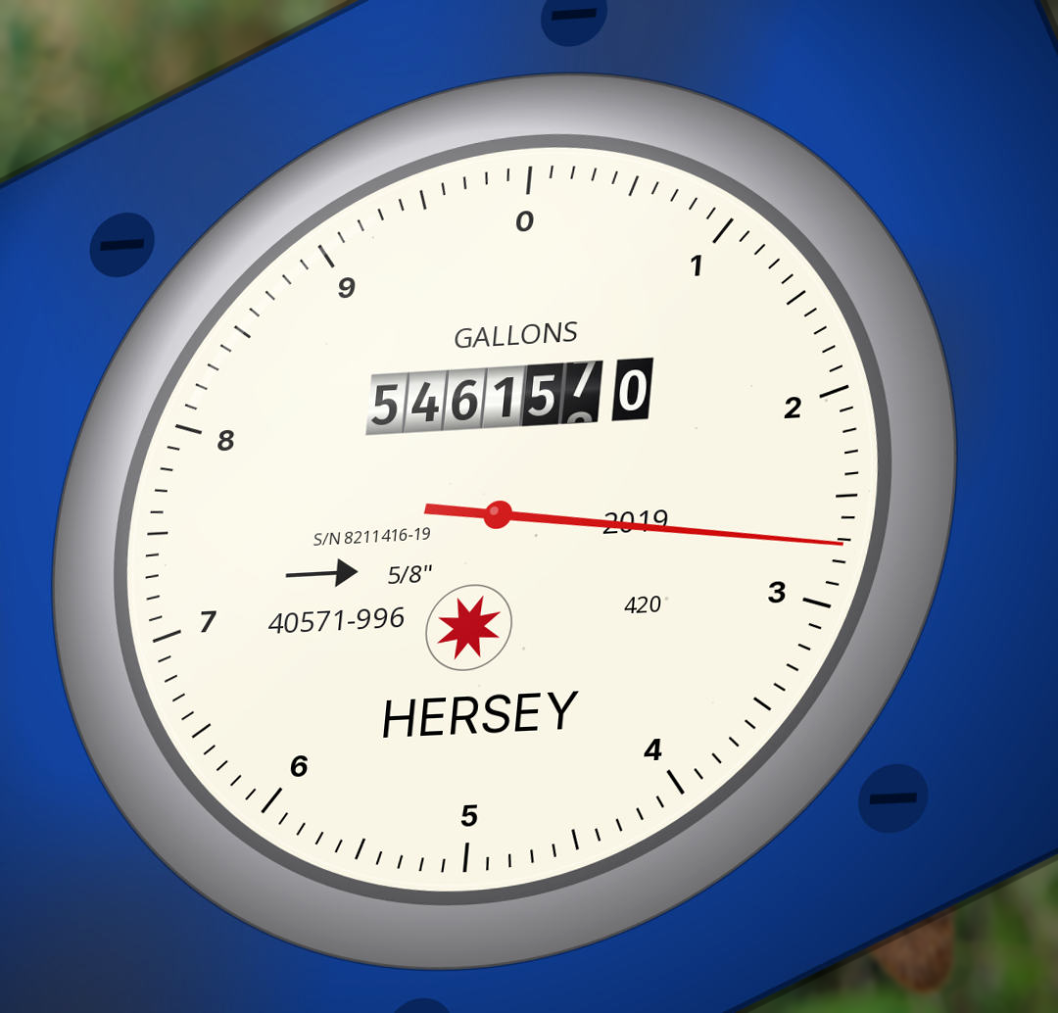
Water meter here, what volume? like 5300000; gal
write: 5461572.7; gal
